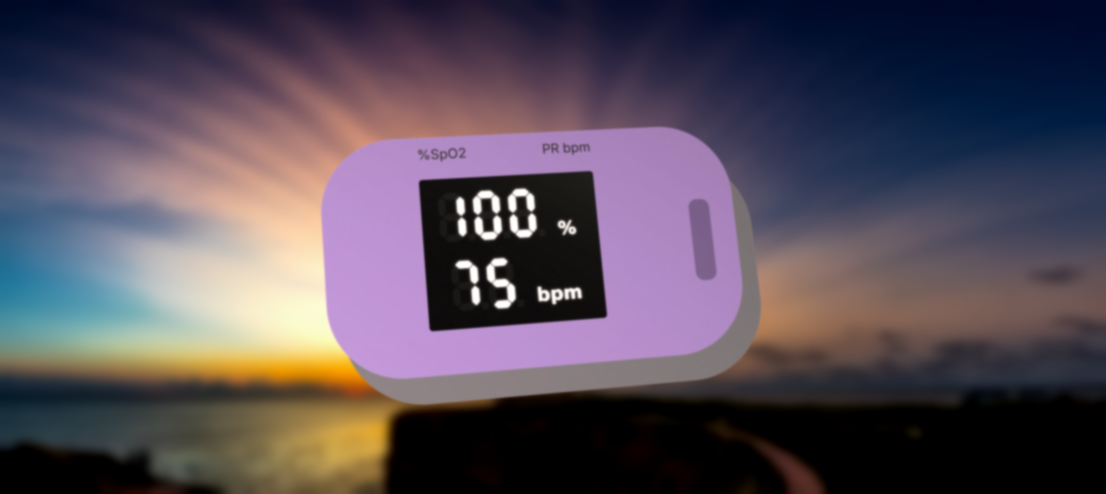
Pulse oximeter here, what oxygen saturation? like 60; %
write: 100; %
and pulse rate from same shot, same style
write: 75; bpm
